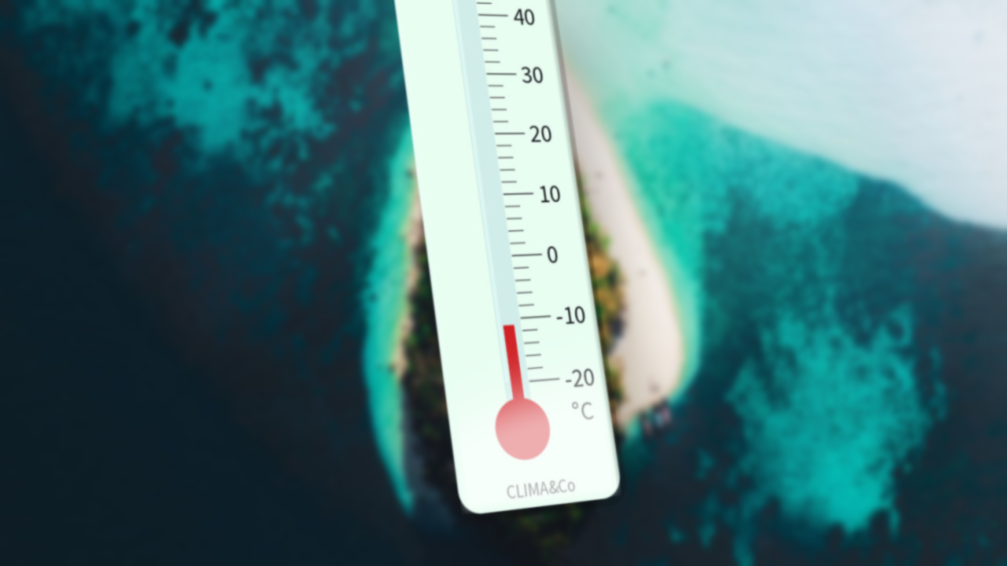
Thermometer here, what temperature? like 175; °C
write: -11; °C
